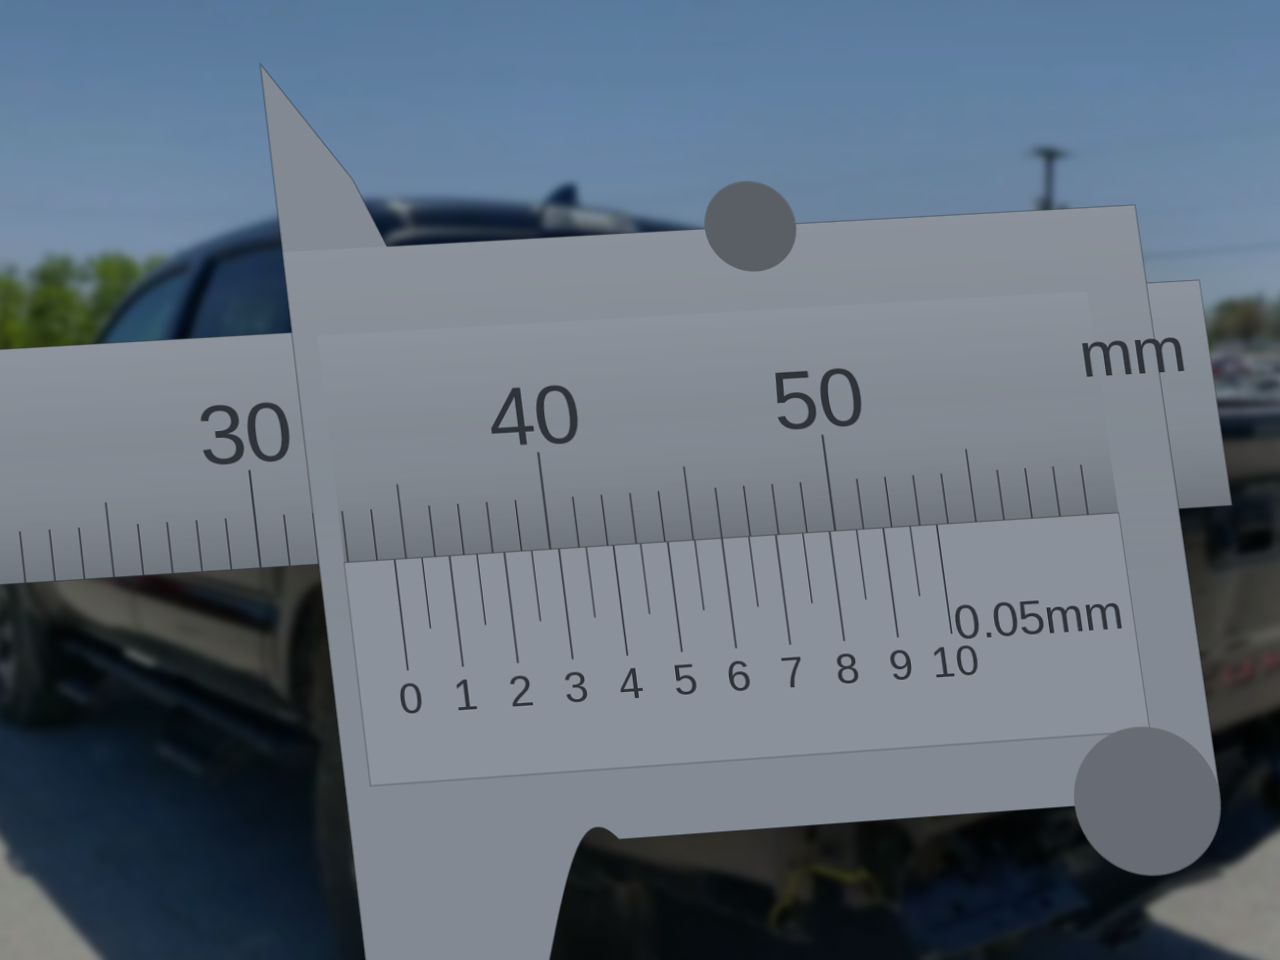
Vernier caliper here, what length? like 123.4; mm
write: 34.60; mm
